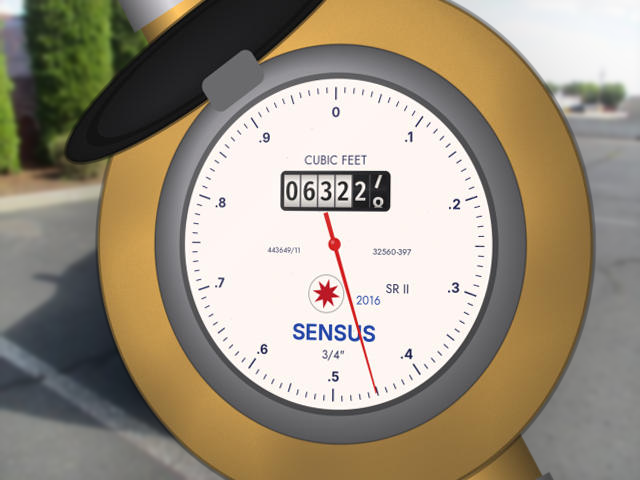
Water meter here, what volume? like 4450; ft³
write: 63227.45; ft³
